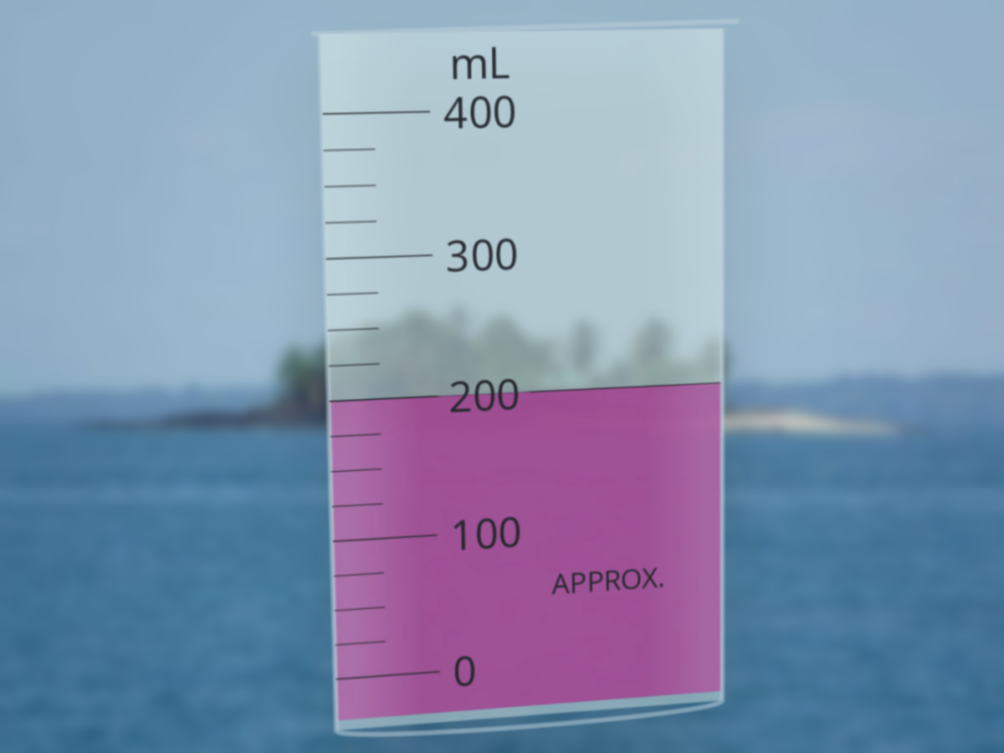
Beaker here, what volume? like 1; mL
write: 200; mL
